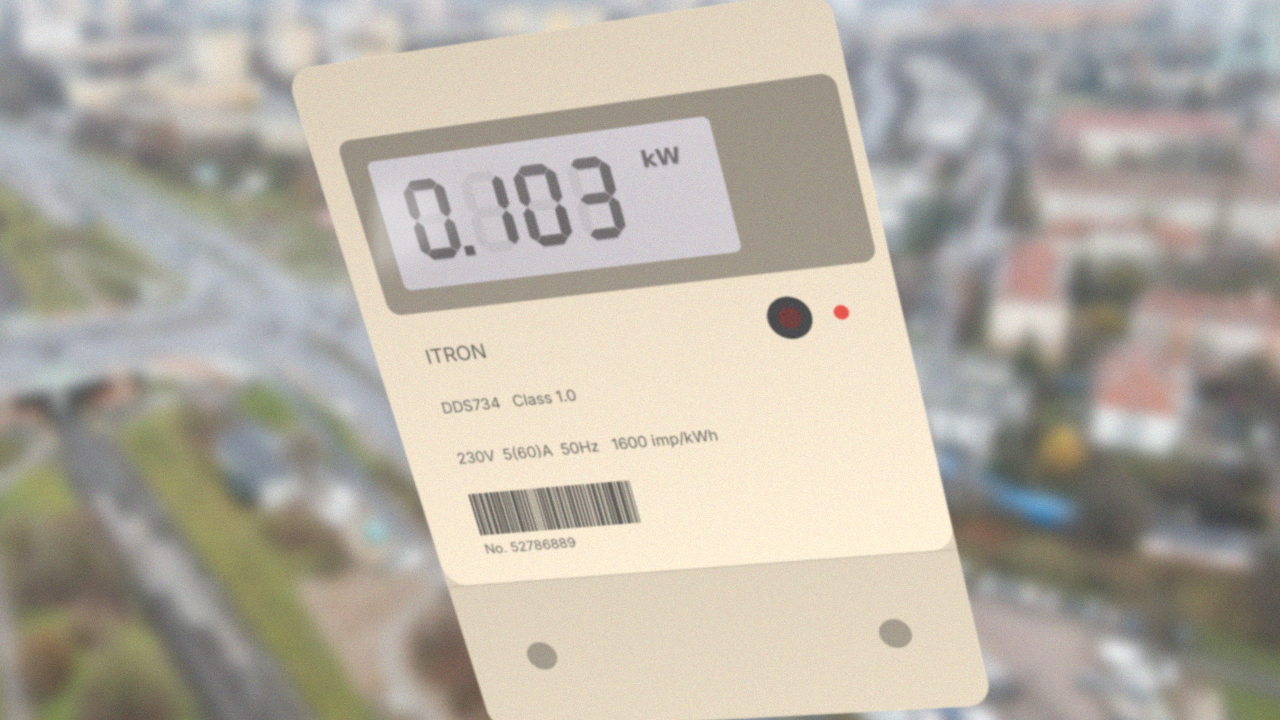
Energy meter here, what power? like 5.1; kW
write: 0.103; kW
